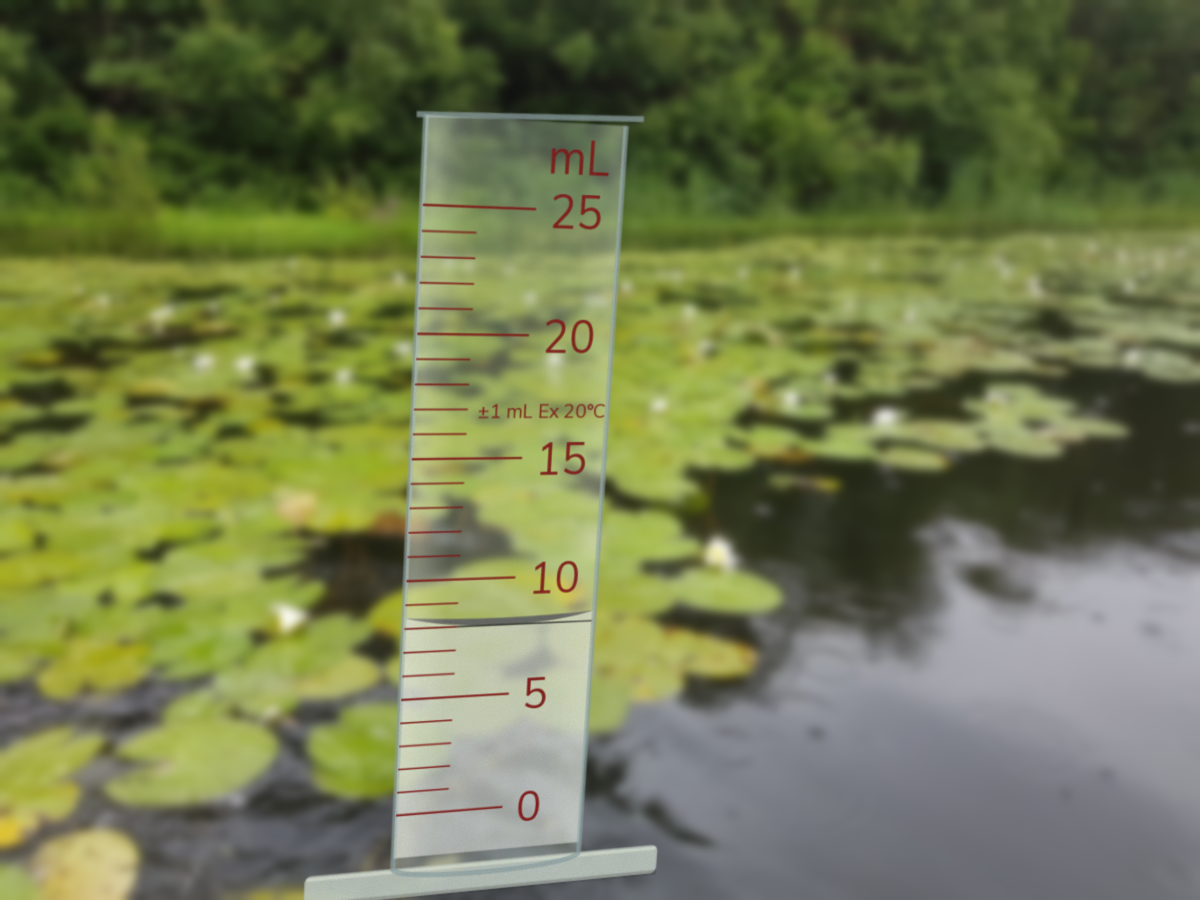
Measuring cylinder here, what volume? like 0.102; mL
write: 8; mL
